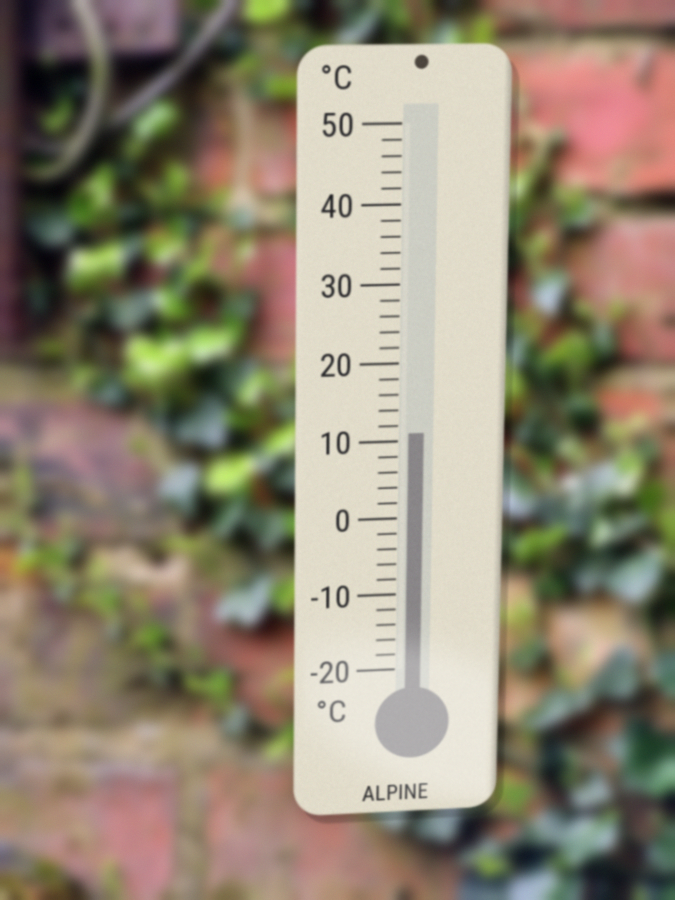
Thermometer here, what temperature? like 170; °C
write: 11; °C
